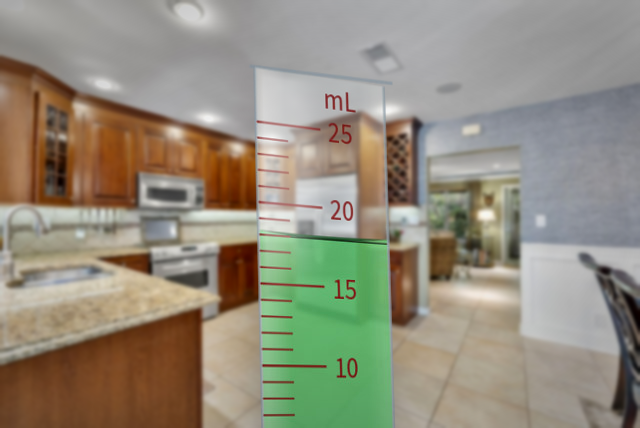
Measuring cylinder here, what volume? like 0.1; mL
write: 18; mL
